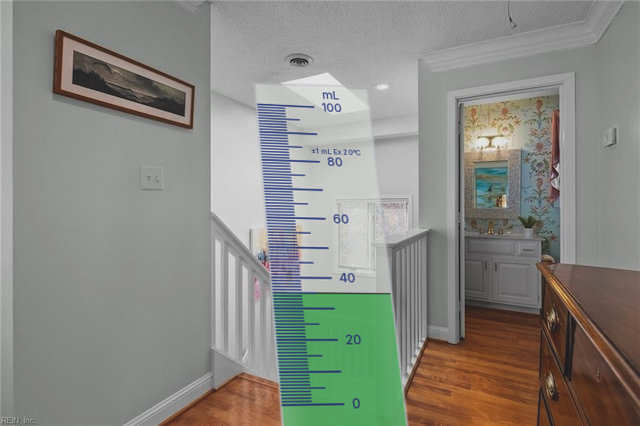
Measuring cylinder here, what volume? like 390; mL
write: 35; mL
